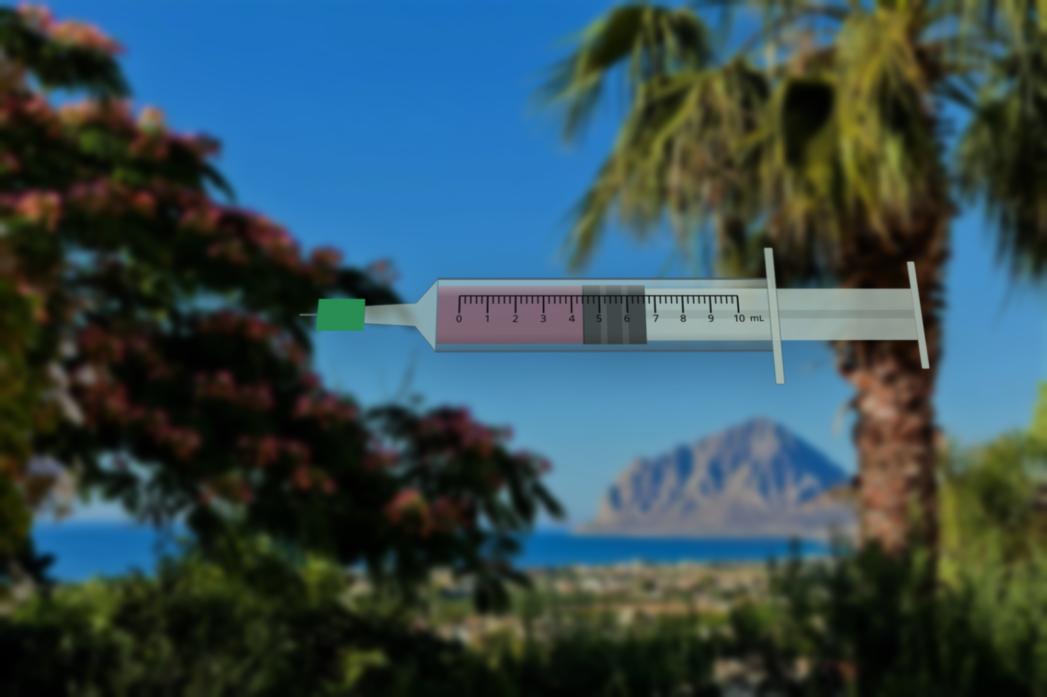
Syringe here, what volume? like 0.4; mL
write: 4.4; mL
